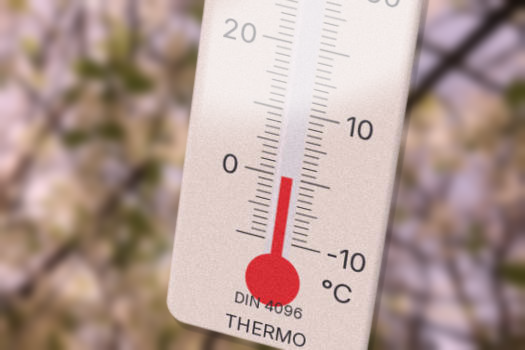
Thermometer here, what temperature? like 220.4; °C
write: 0; °C
